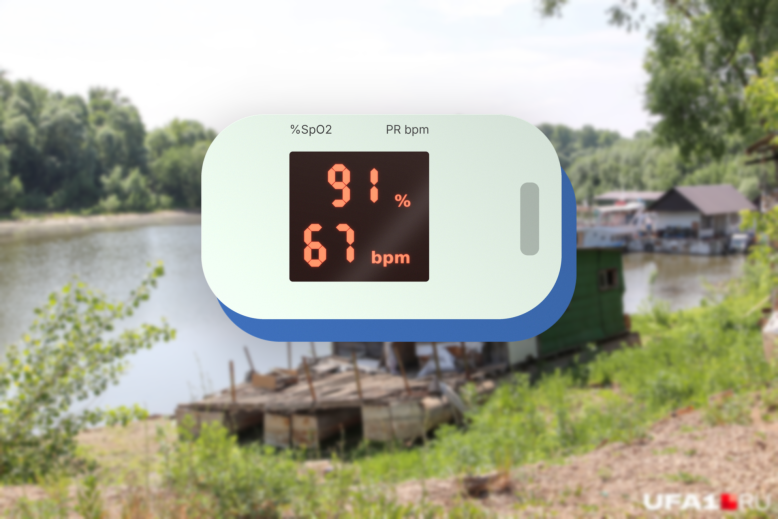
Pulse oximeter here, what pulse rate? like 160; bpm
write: 67; bpm
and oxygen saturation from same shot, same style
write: 91; %
